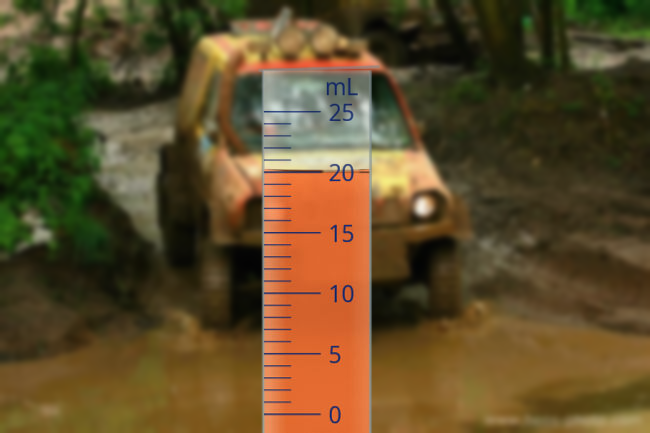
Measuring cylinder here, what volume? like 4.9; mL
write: 20; mL
